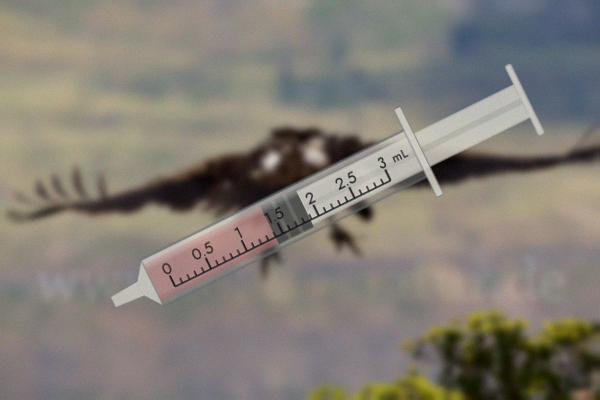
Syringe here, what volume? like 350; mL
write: 1.4; mL
